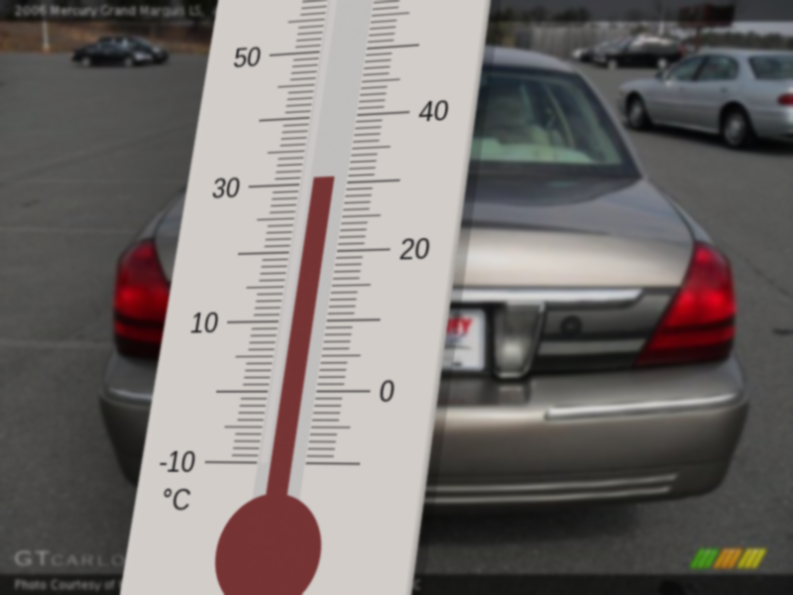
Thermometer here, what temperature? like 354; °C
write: 31; °C
